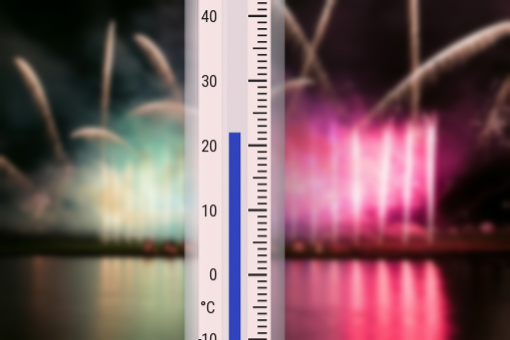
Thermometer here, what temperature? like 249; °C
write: 22; °C
